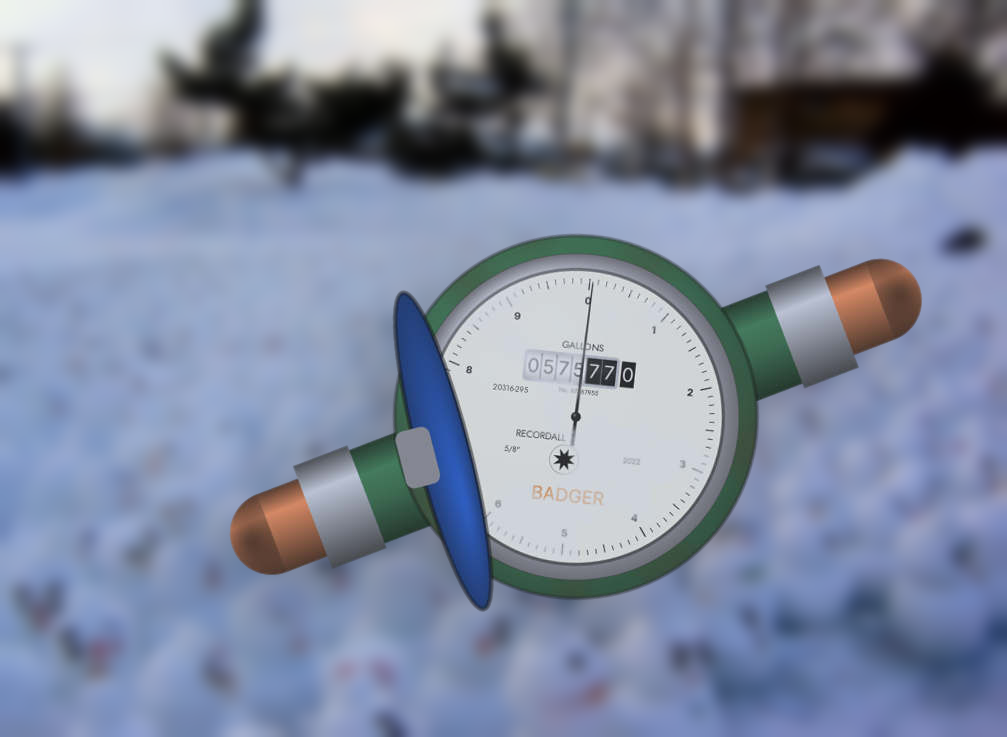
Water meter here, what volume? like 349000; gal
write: 575770.0; gal
